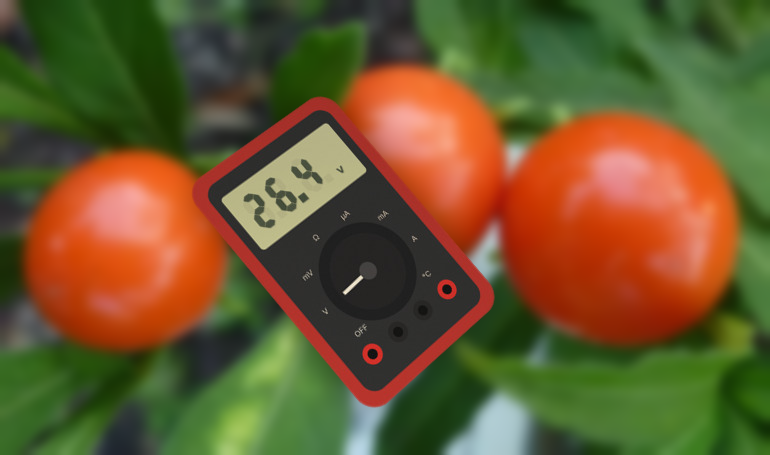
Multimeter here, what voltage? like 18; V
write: 26.4; V
